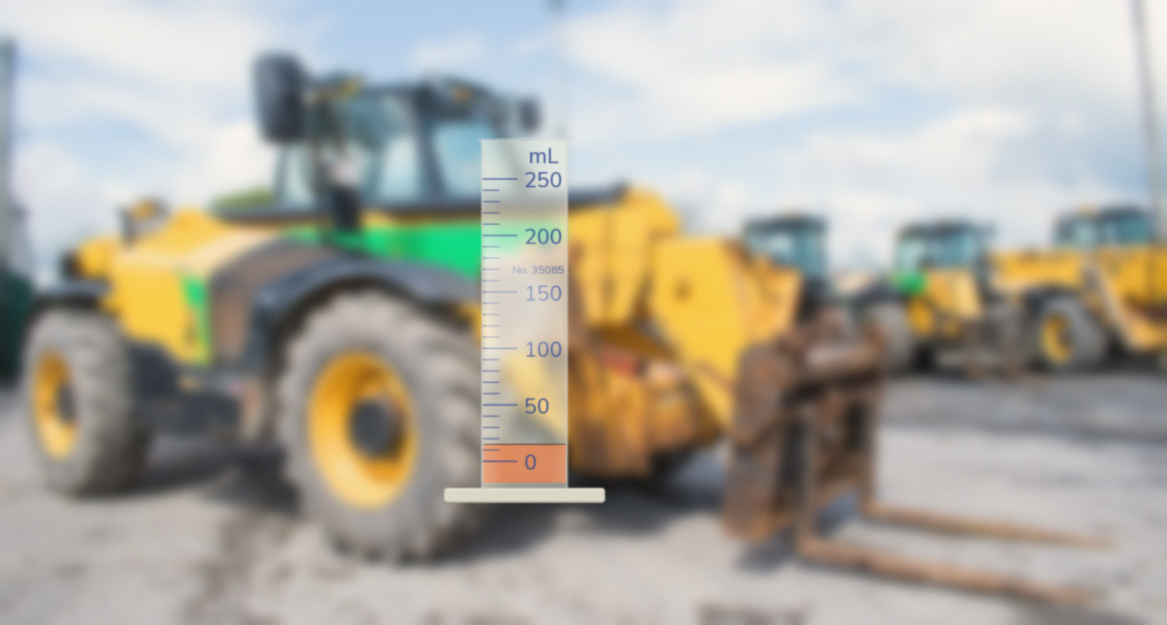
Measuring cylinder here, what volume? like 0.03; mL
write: 15; mL
